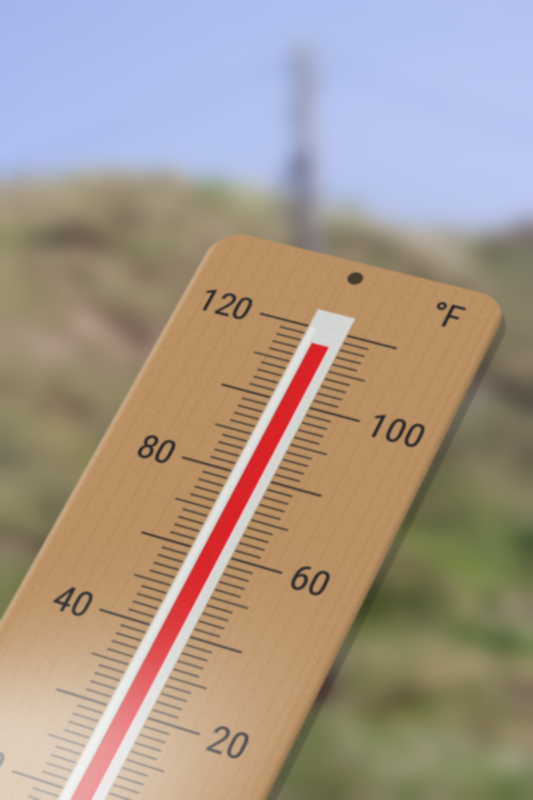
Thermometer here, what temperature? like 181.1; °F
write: 116; °F
